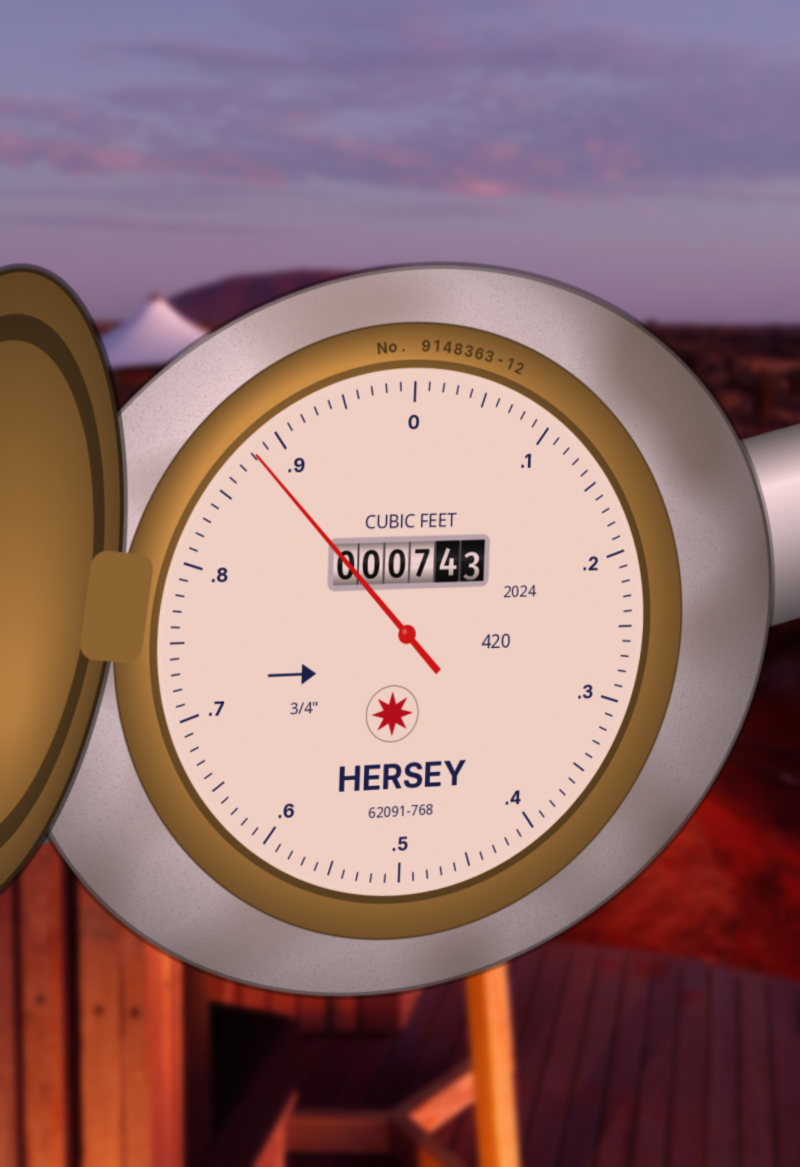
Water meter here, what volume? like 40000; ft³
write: 742.88; ft³
